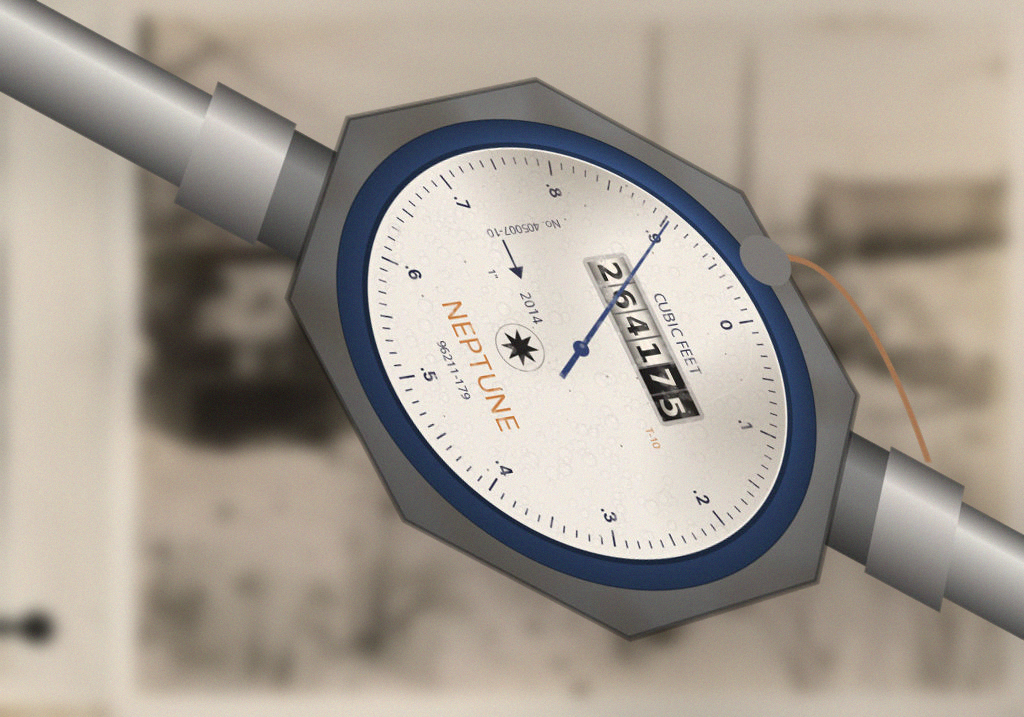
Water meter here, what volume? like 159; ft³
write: 264174.90; ft³
